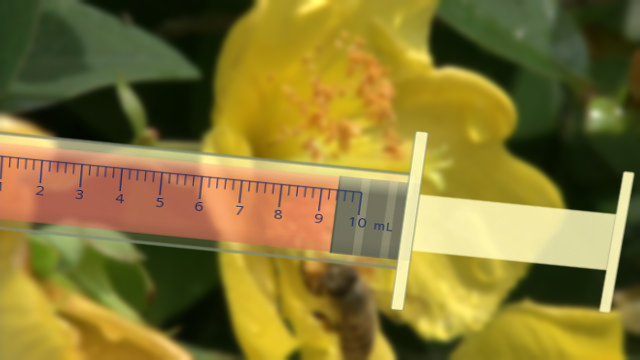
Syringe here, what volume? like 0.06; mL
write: 9.4; mL
